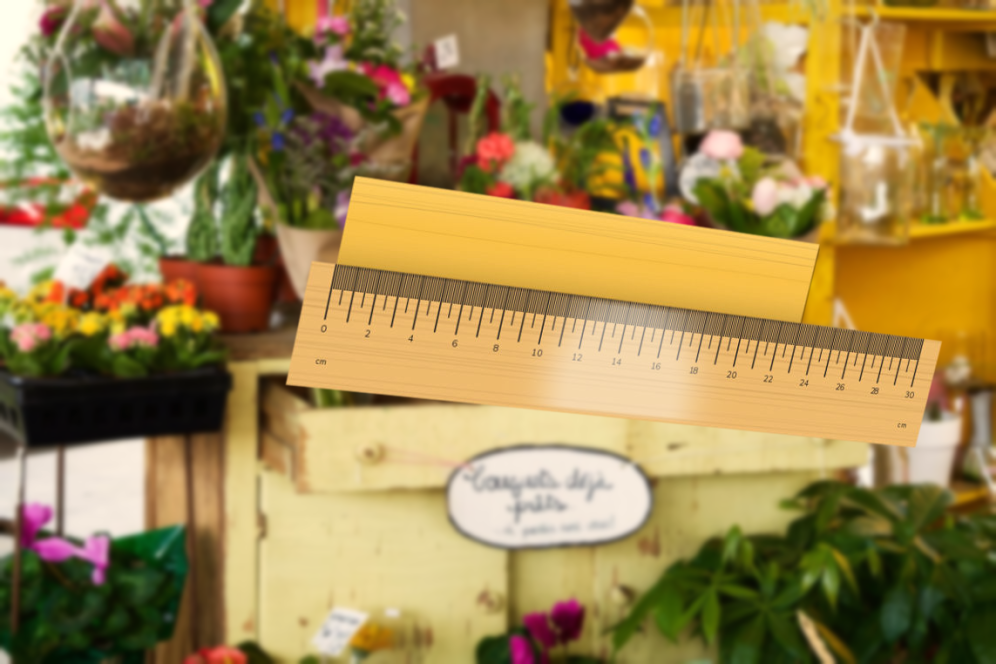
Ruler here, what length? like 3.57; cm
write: 23; cm
